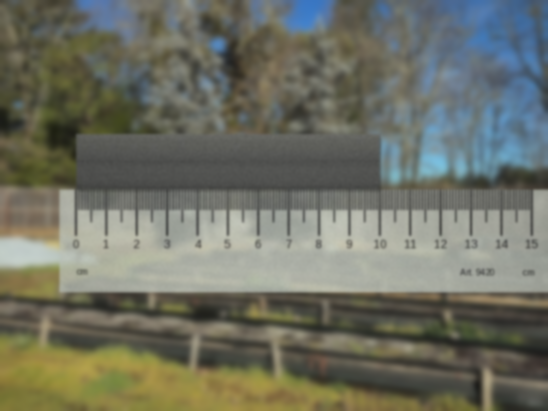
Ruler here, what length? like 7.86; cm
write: 10; cm
